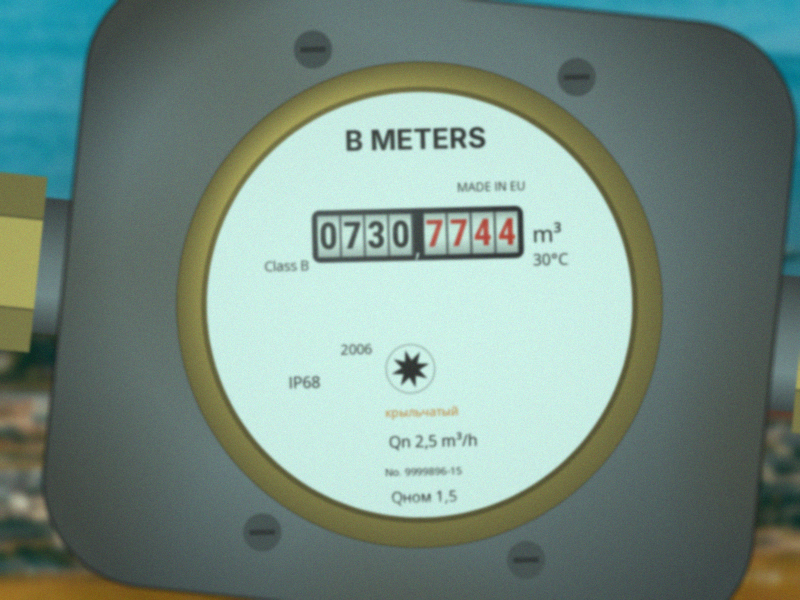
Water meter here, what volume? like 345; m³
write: 730.7744; m³
